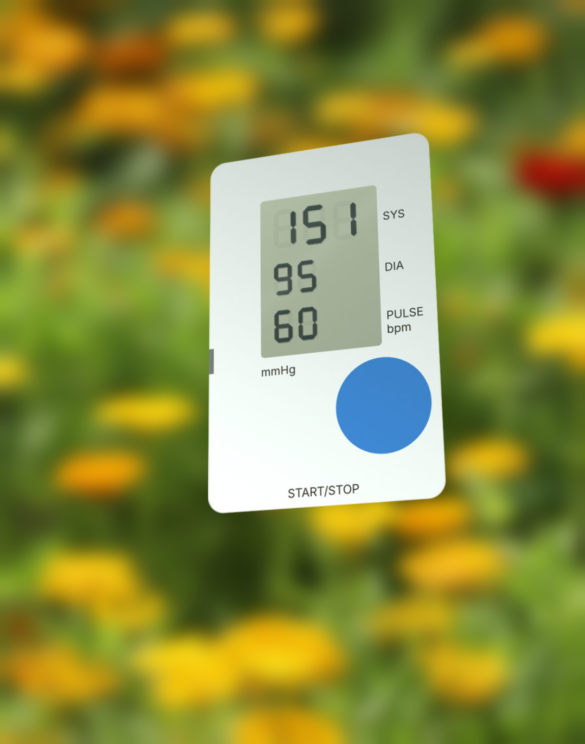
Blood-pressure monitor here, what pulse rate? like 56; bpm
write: 60; bpm
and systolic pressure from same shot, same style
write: 151; mmHg
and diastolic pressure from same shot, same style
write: 95; mmHg
